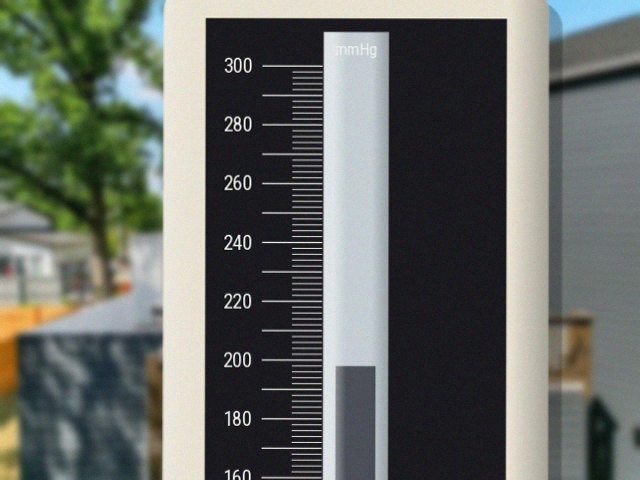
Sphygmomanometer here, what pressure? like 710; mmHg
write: 198; mmHg
